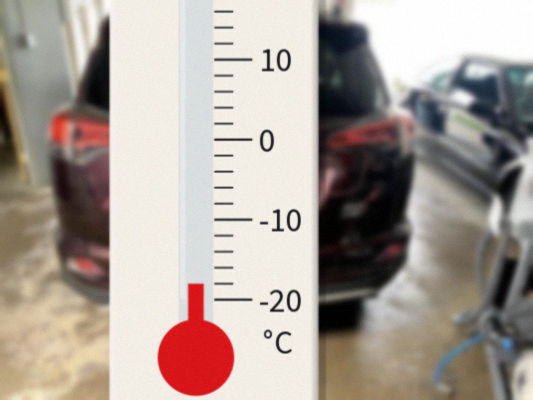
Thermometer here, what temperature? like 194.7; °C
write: -18; °C
